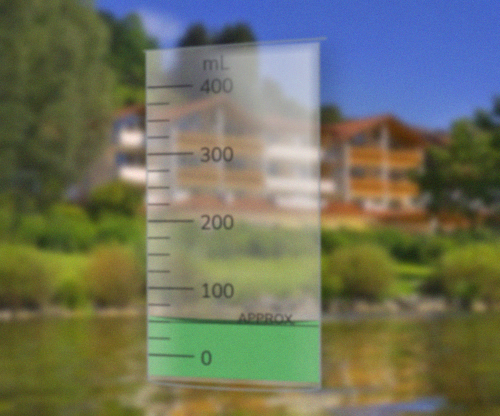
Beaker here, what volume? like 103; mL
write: 50; mL
